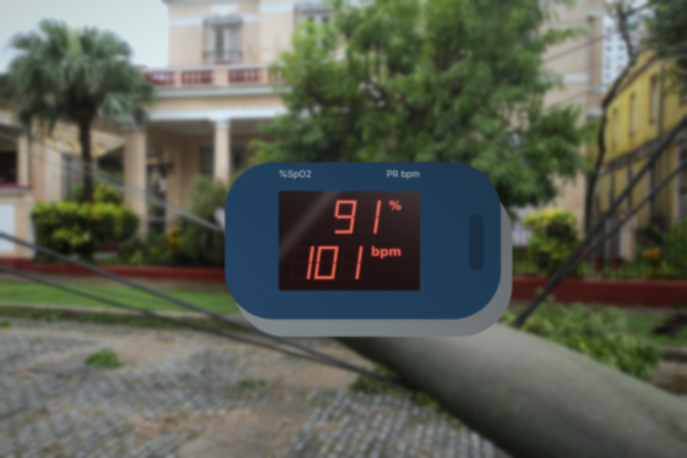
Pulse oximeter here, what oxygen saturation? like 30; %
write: 91; %
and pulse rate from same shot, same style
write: 101; bpm
